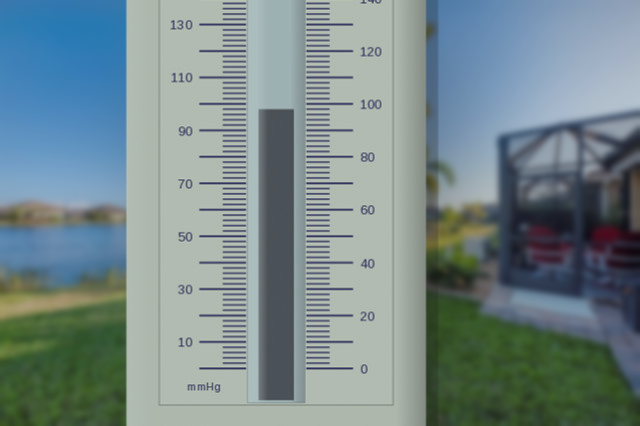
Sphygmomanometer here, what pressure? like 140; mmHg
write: 98; mmHg
